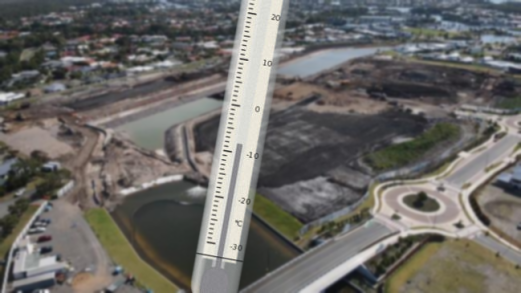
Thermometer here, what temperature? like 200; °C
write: -8; °C
